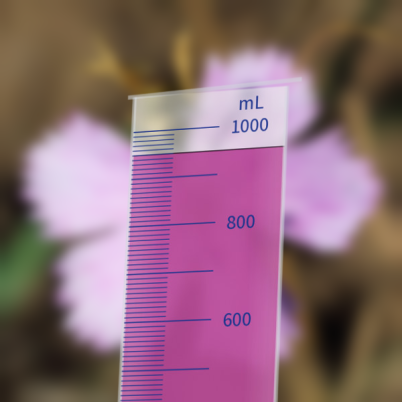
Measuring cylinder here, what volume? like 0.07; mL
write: 950; mL
